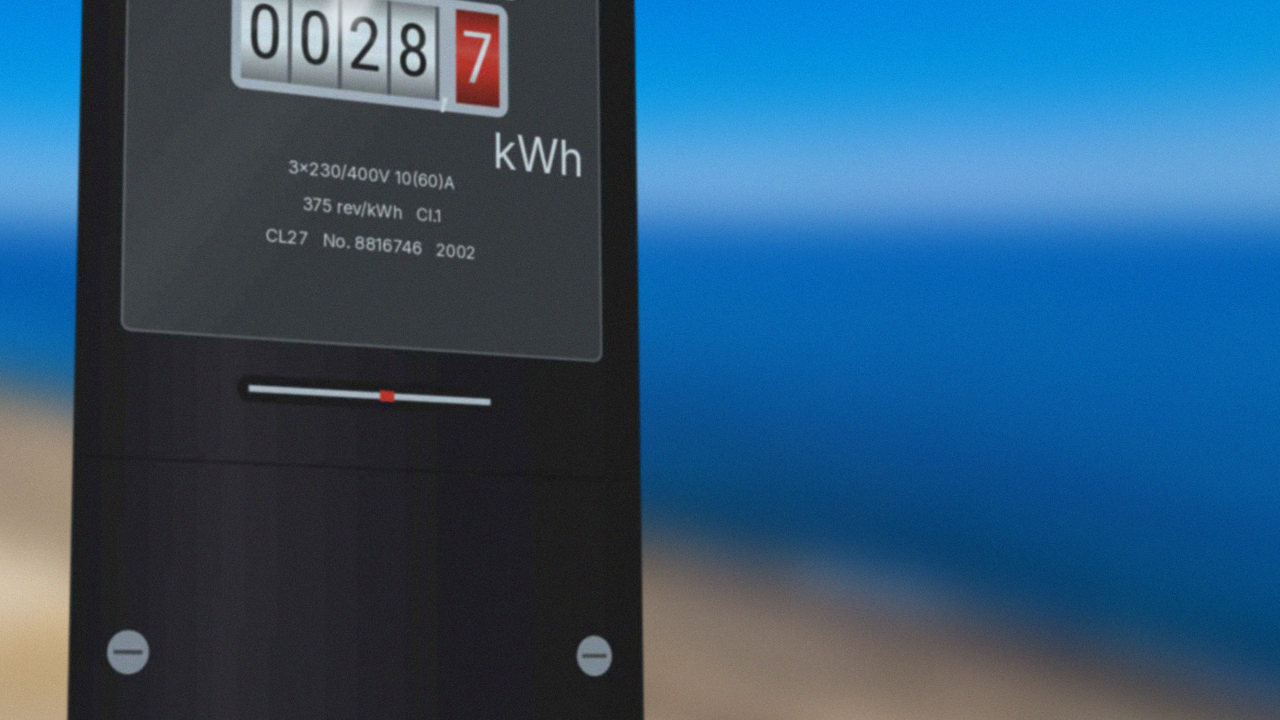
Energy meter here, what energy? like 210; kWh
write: 28.7; kWh
